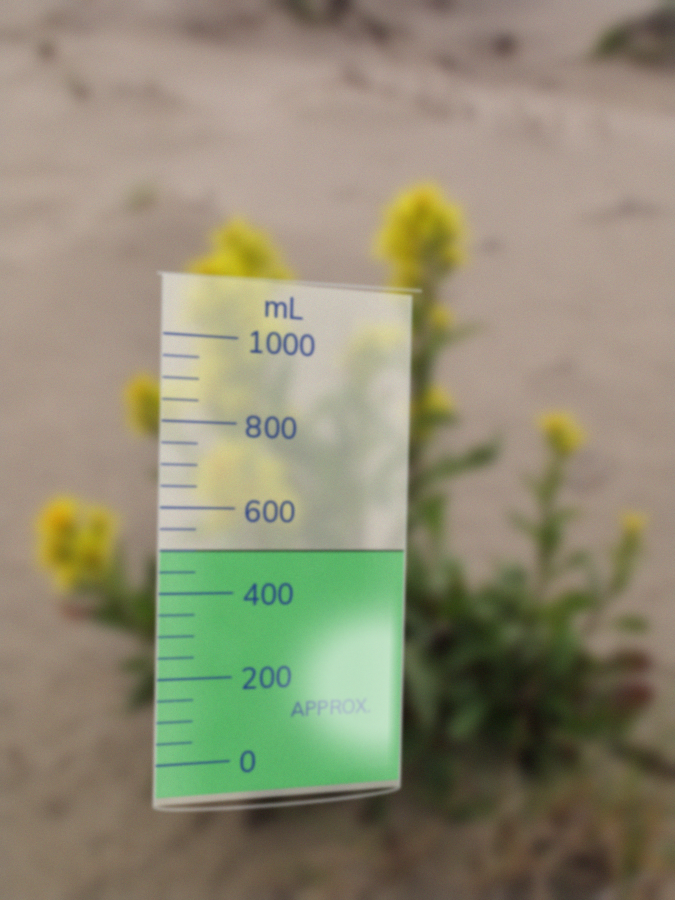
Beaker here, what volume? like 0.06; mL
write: 500; mL
